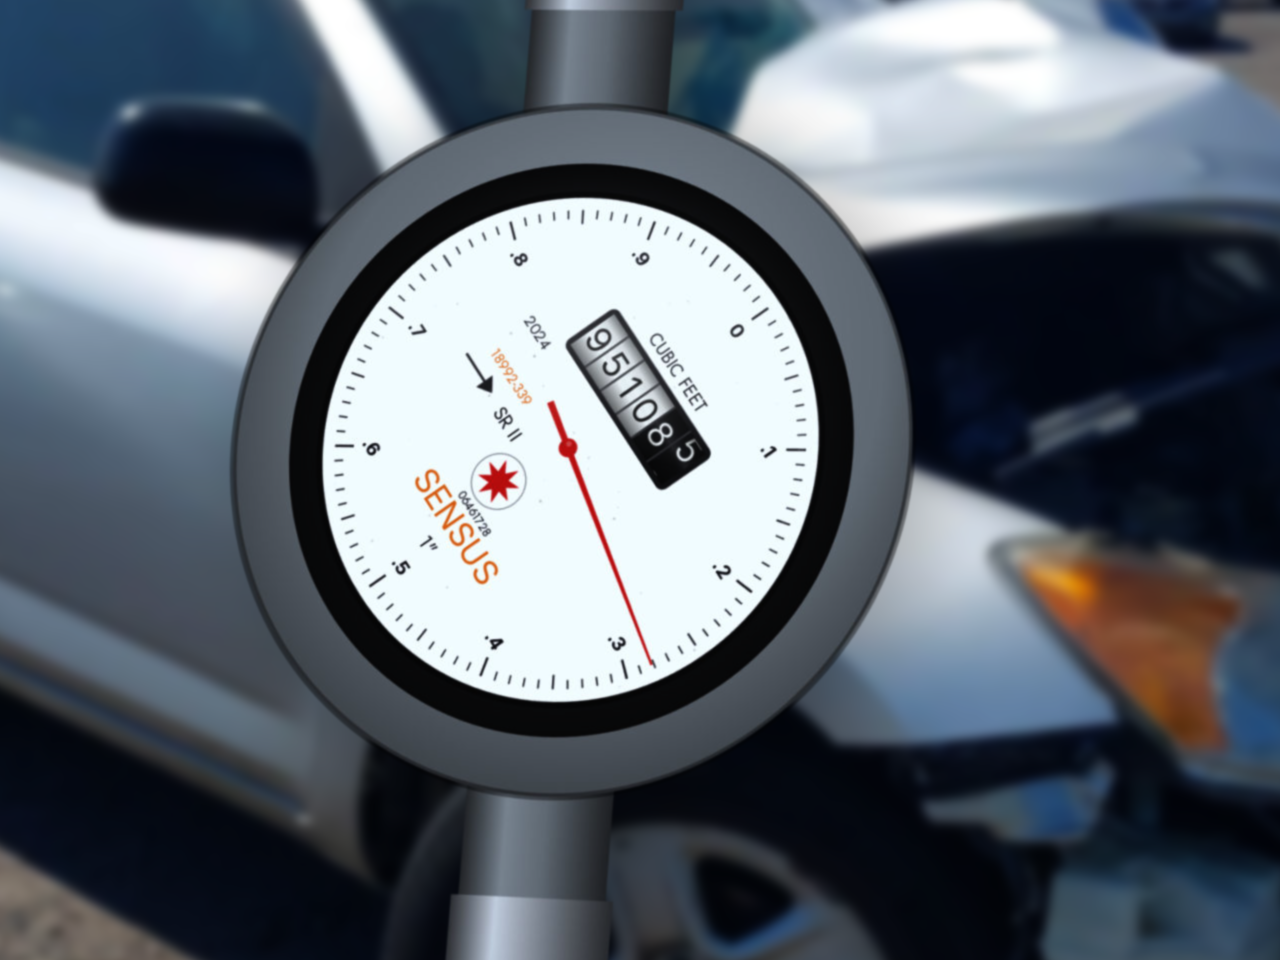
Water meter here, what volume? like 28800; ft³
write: 951085.28; ft³
